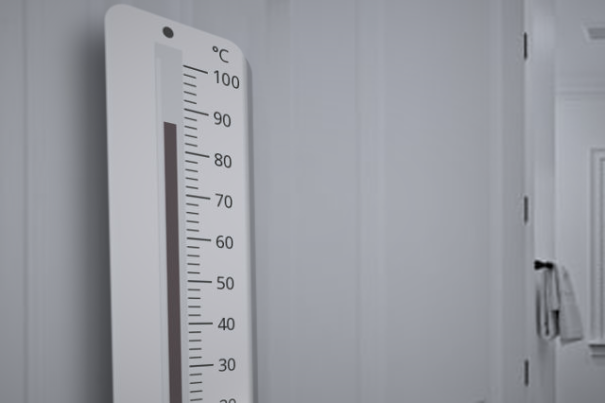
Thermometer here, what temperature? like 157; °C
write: 86; °C
